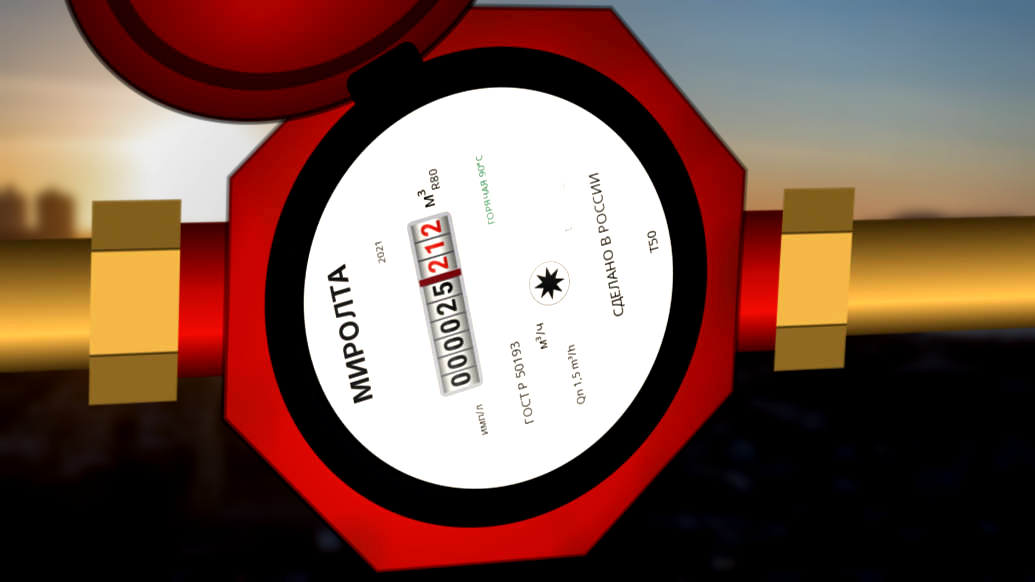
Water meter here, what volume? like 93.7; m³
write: 25.212; m³
